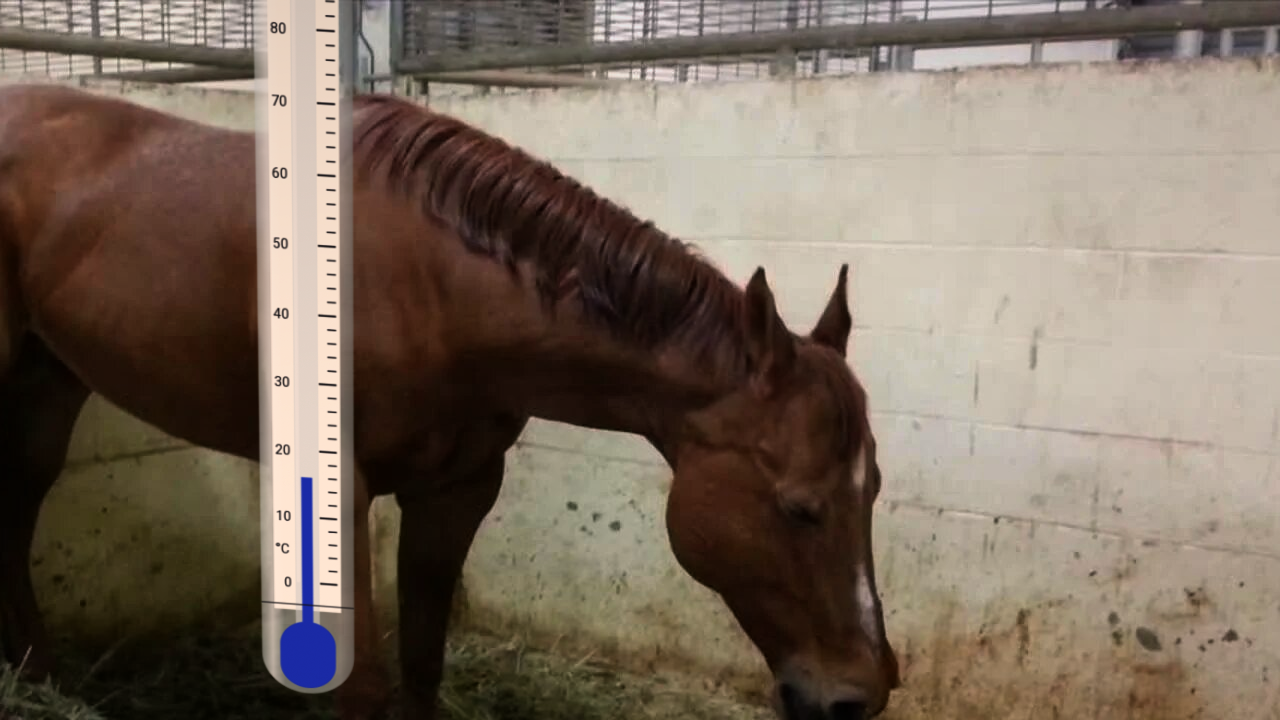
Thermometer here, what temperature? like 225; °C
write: 16; °C
